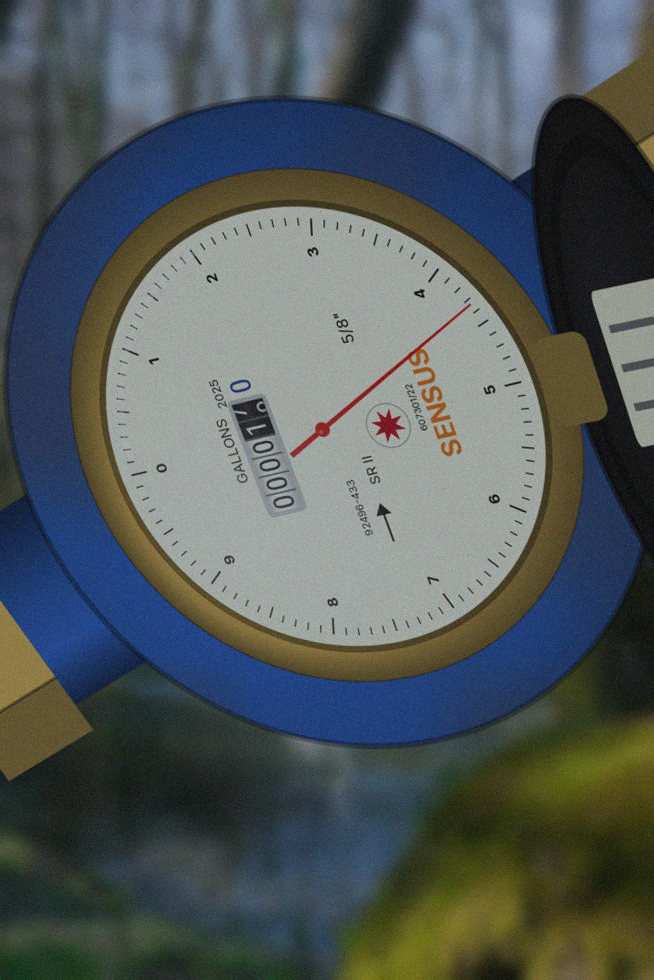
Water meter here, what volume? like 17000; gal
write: 174.3; gal
